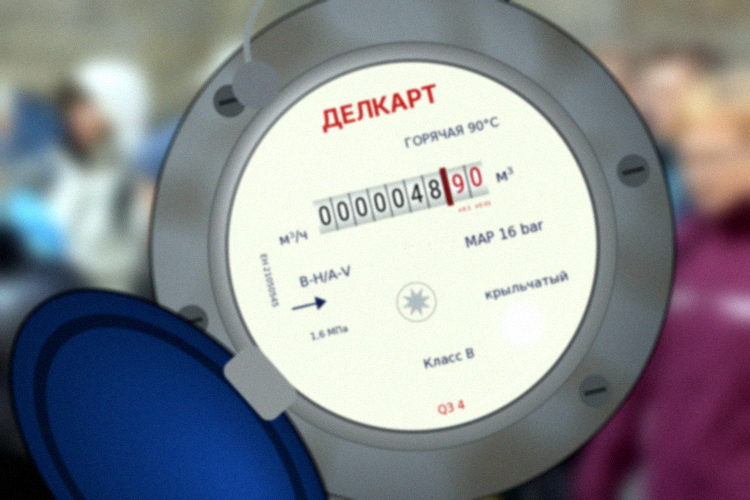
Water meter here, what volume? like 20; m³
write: 48.90; m³
